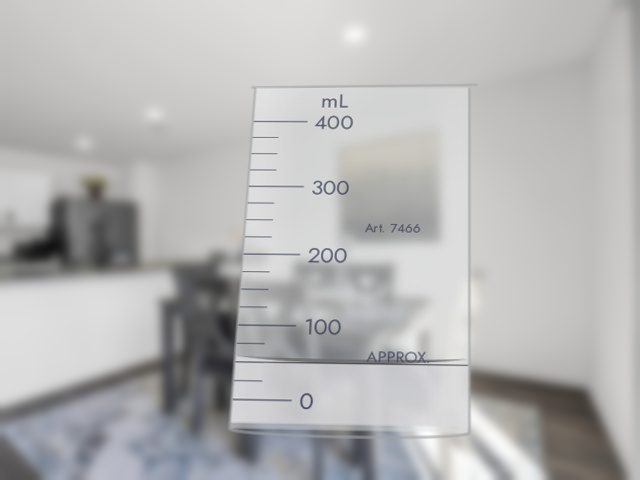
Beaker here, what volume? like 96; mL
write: 50; mL
